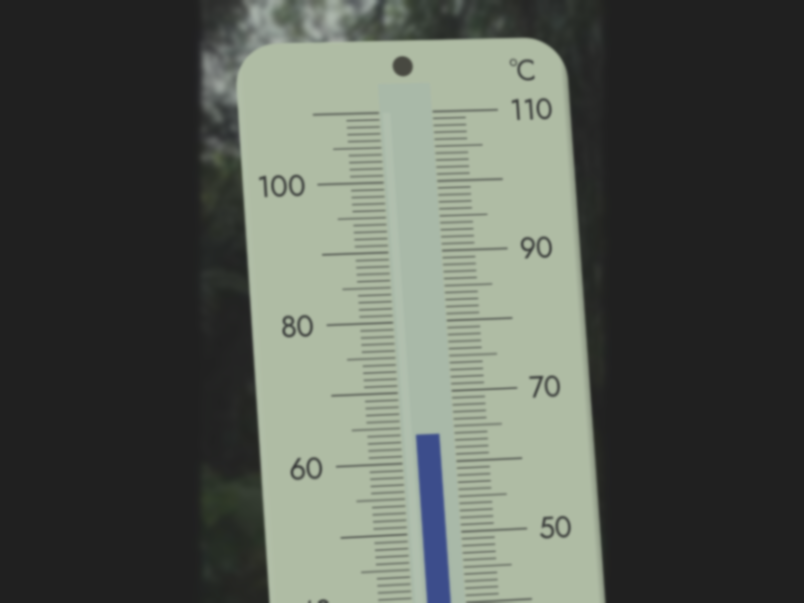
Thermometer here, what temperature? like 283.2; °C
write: 64; °C
